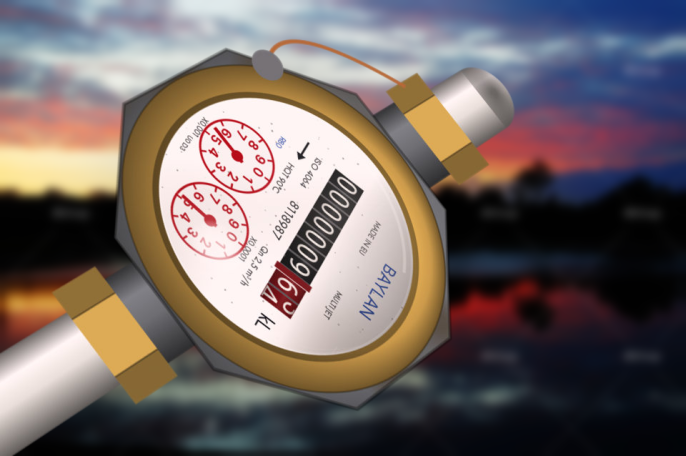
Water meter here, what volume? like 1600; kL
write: 9.6355; kL
